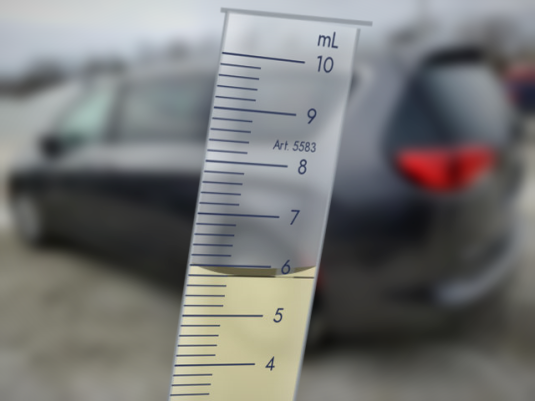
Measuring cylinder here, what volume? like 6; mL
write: 5.8; mL
